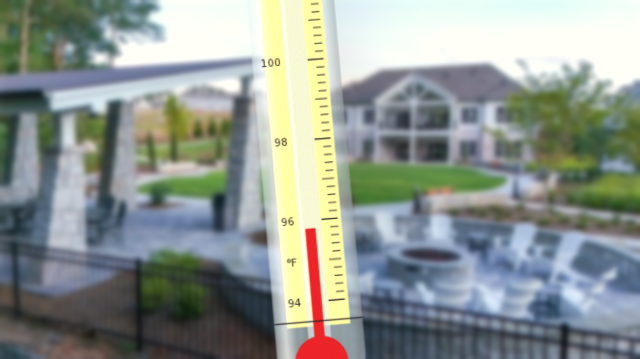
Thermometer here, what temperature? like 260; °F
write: 95.8; °F
